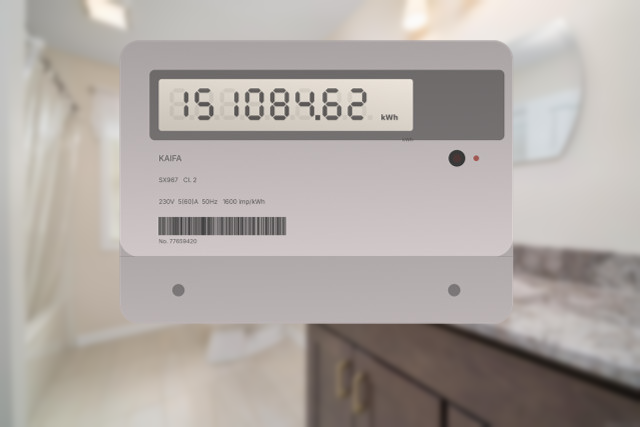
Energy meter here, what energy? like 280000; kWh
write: 151084.62; kWh
